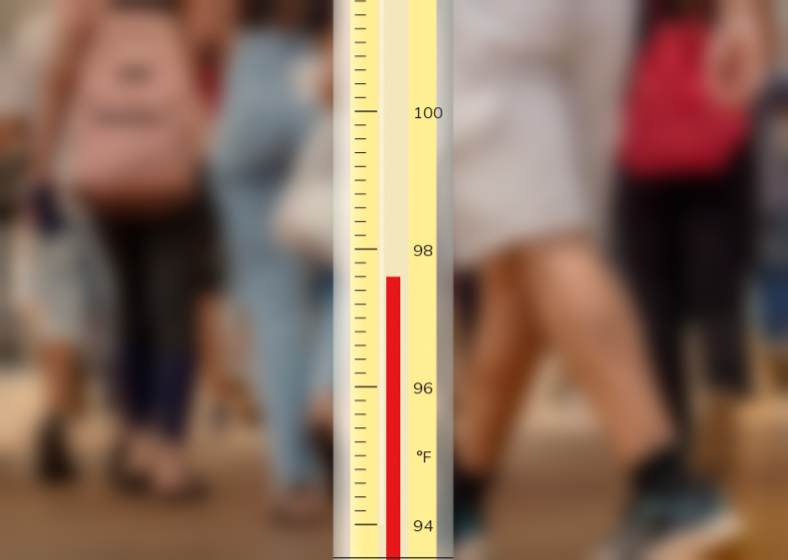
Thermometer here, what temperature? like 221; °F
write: 97.6; °F
